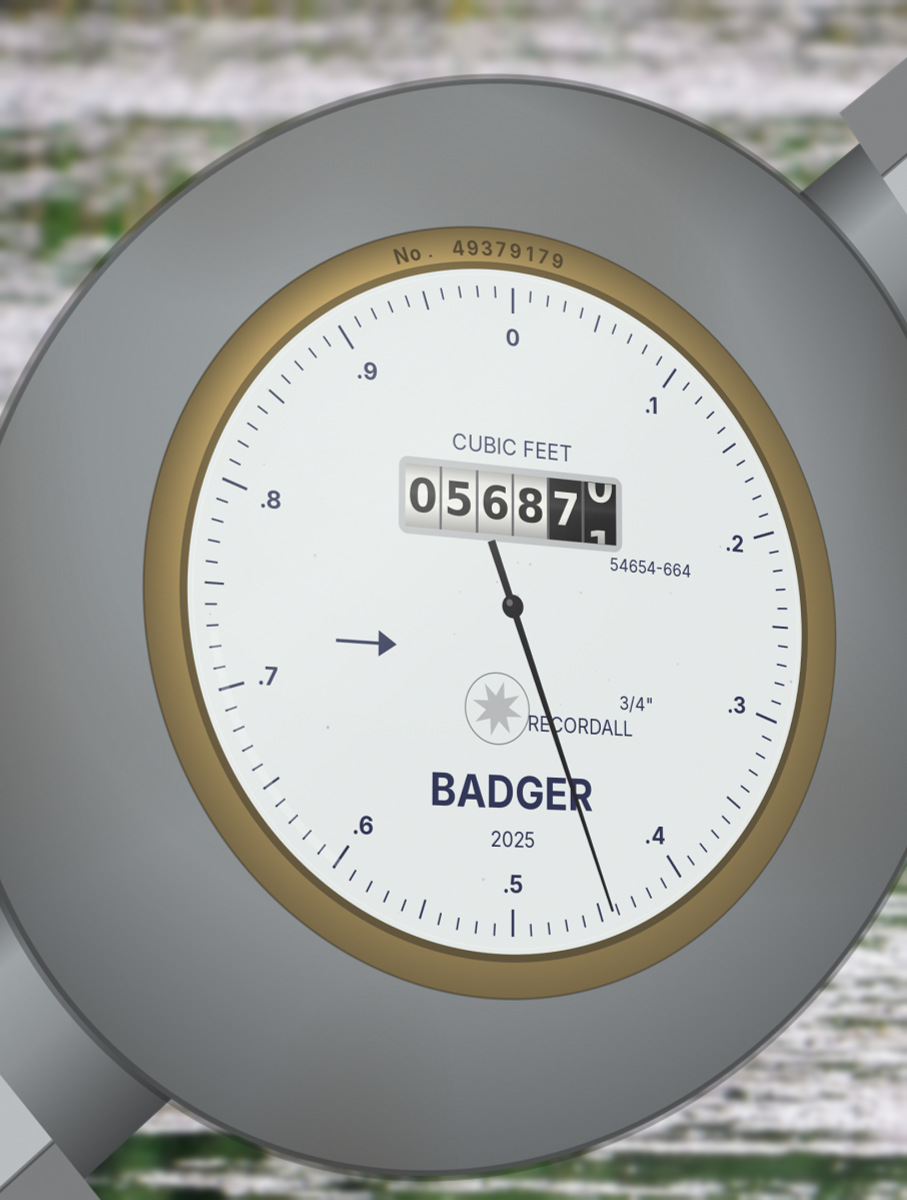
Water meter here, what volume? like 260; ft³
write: 56870.44; ft³
